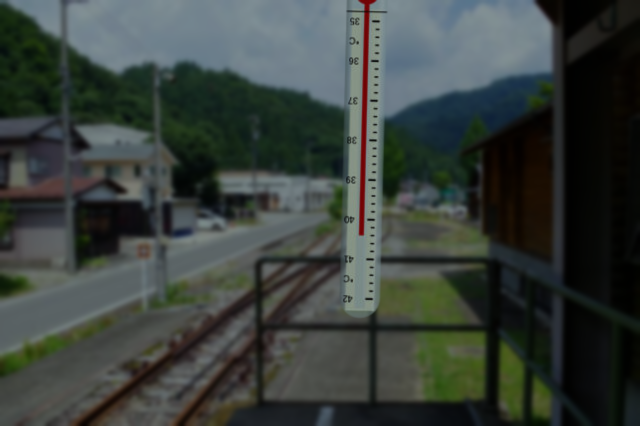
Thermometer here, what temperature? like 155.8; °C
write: 40.4; °C
